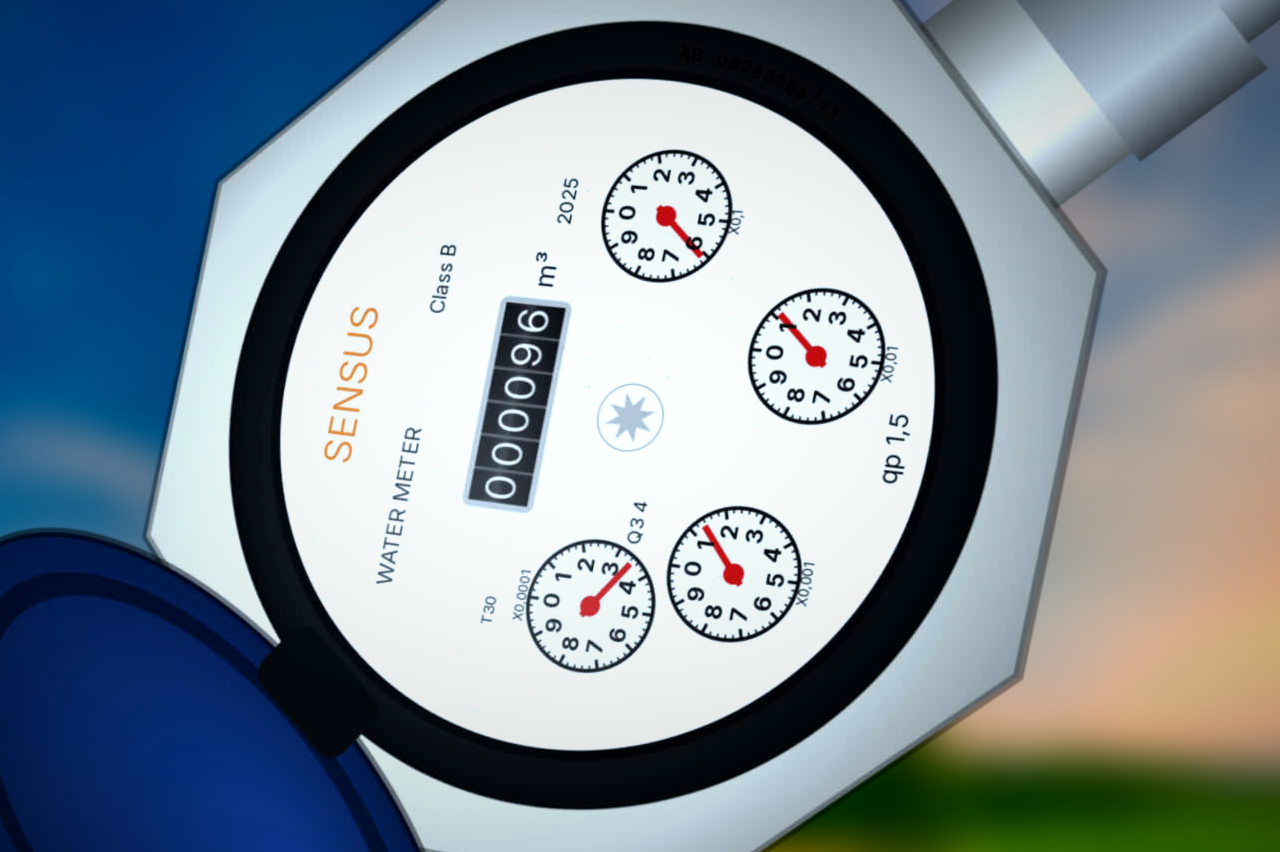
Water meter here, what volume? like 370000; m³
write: 96.6113; m³
